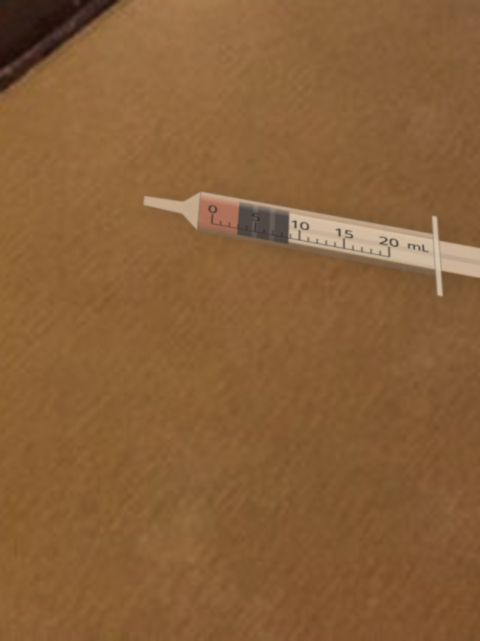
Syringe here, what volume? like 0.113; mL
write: 3; mL
